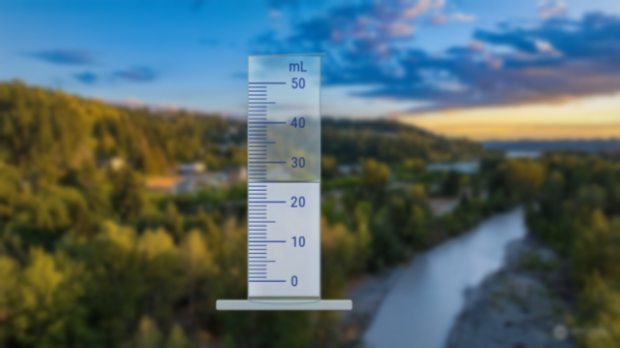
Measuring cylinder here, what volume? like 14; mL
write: 25; mL
